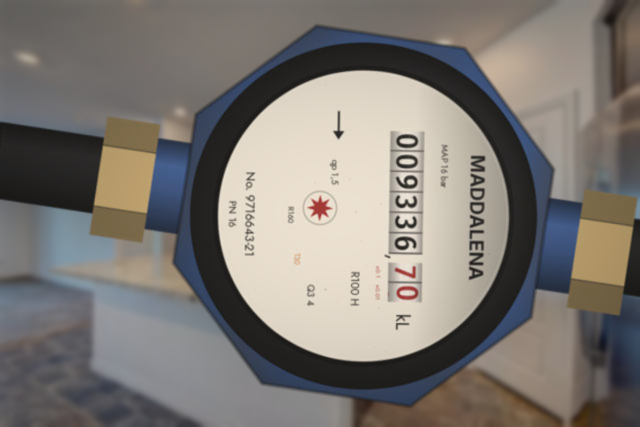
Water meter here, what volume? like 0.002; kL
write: 9336.70; kL
